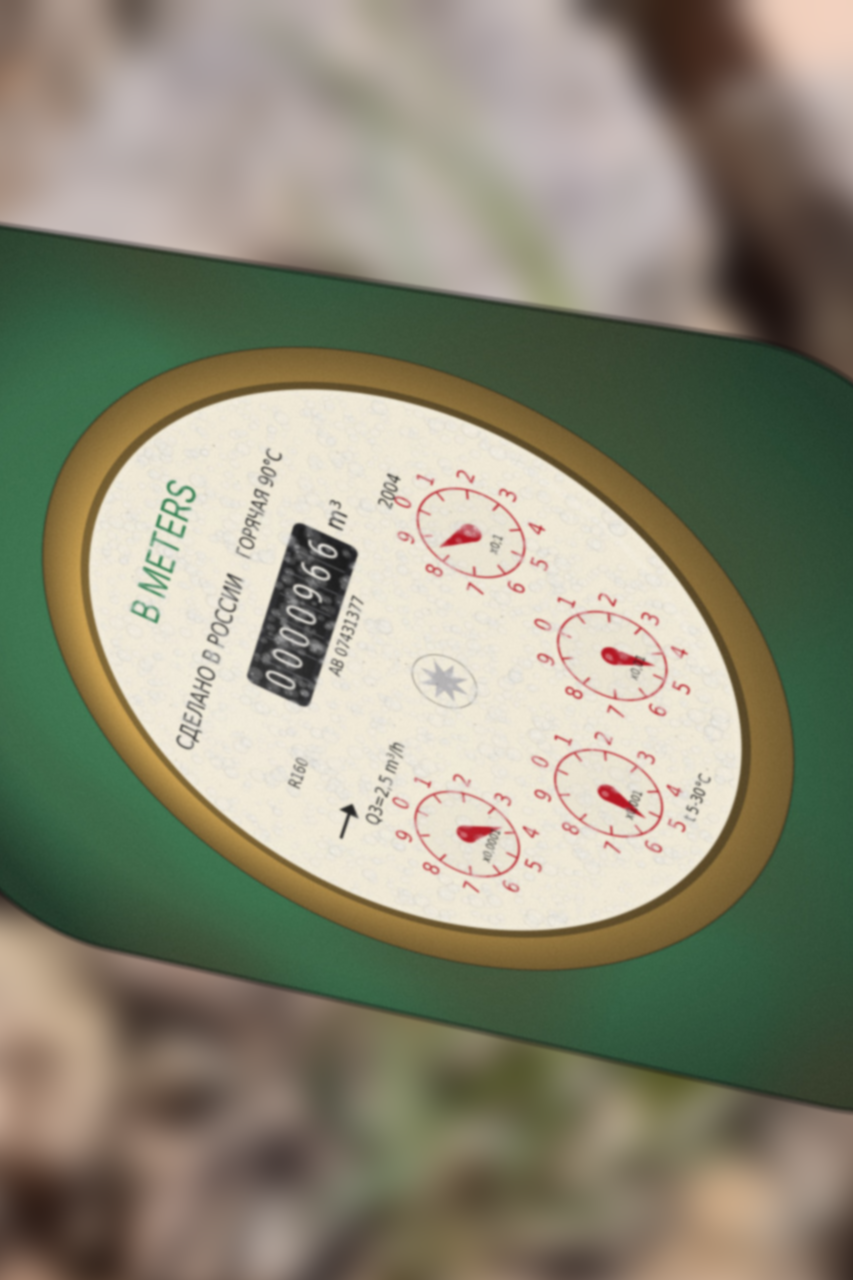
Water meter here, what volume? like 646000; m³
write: 966.8453; m³
